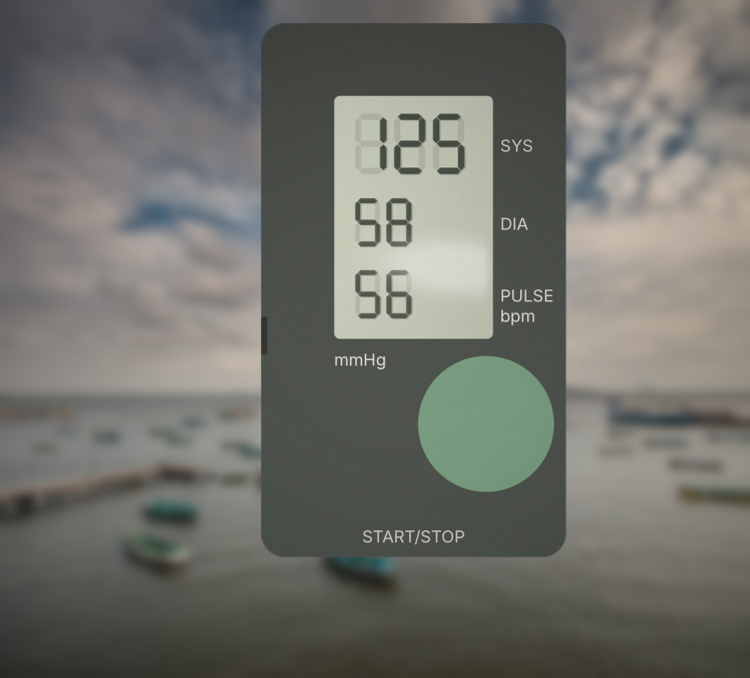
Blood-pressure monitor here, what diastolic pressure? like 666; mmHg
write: 58; mmHg
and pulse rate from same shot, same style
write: 56; bpm
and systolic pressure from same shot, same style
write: 125; mmHg
